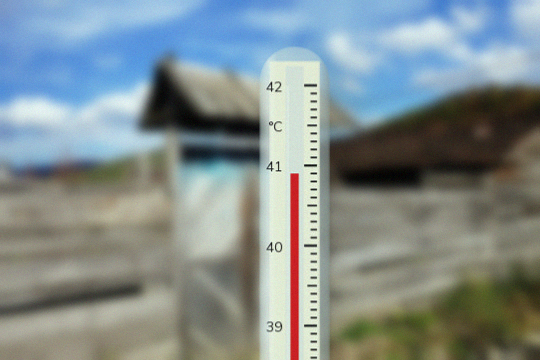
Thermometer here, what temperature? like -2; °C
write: 40.9; °C
